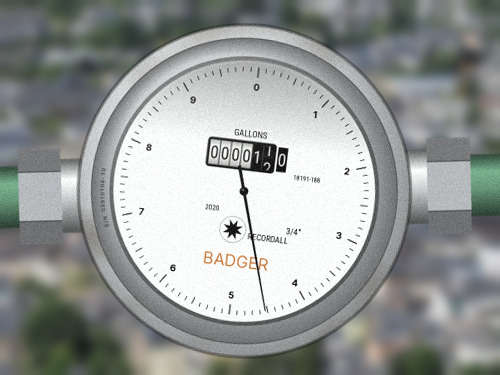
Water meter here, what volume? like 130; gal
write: 114.5; gal
